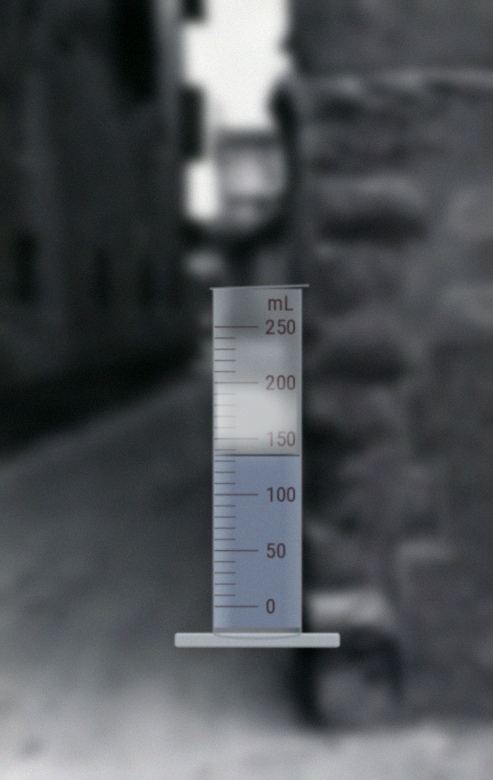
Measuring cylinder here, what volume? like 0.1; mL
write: 135; mL
